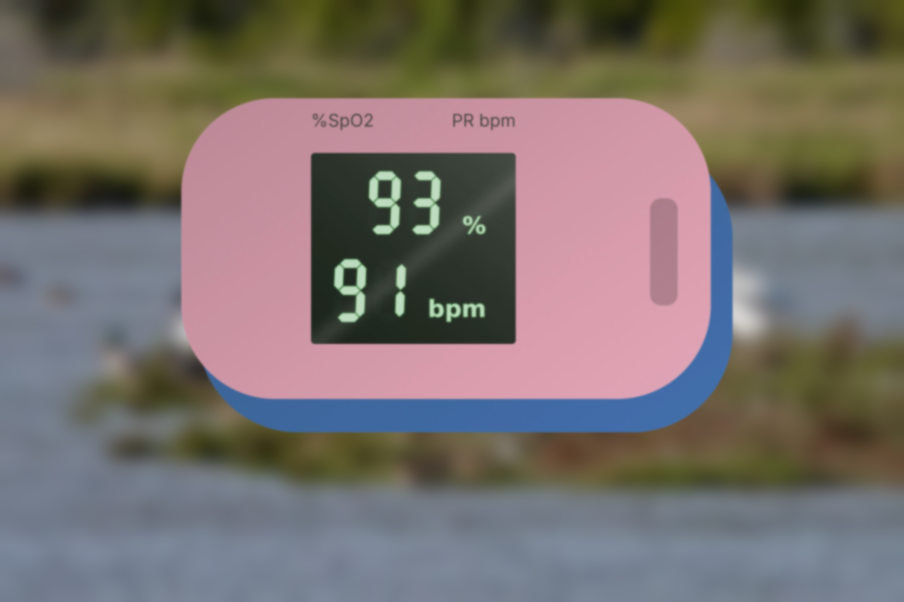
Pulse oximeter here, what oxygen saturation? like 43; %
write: 93; %
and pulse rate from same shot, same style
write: 91; bpm
